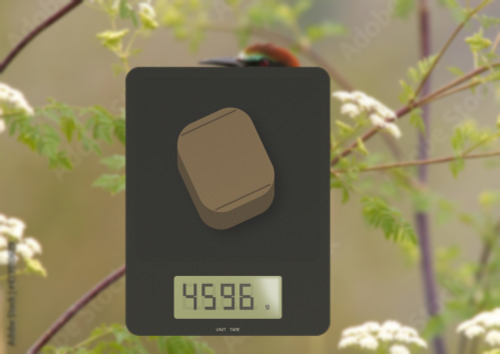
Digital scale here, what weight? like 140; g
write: 4596; g
